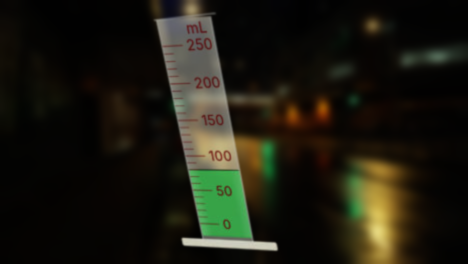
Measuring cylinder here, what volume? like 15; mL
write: 80; mL
